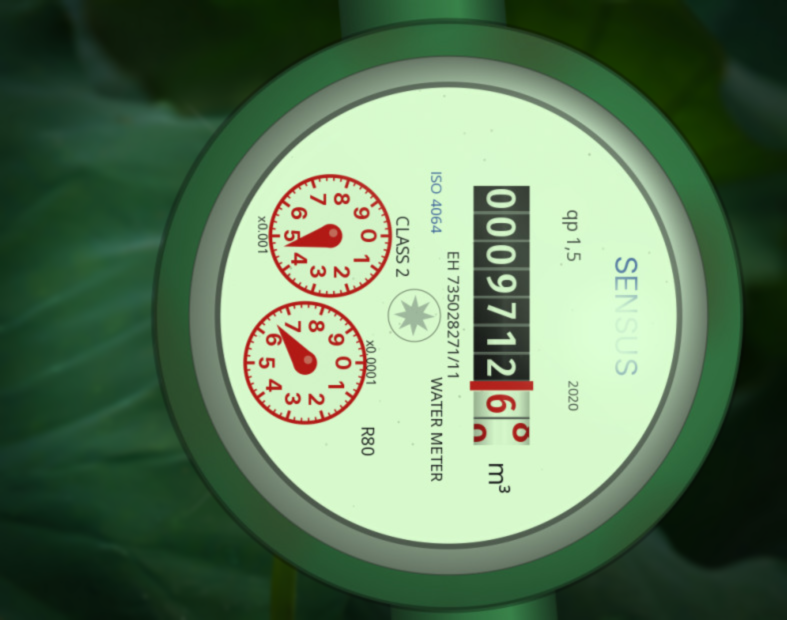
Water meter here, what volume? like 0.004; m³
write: 9712.6846; m³
